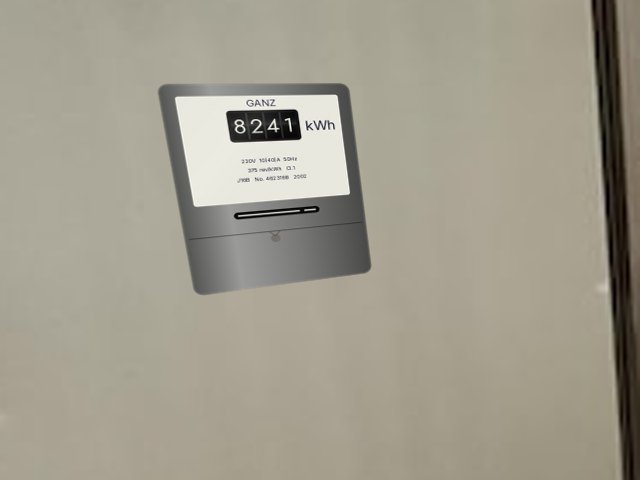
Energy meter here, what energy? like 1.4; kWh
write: 8241; kWh
